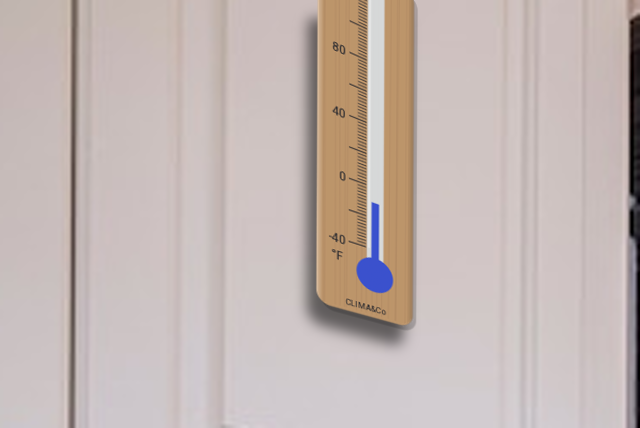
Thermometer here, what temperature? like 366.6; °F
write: -10; °F
